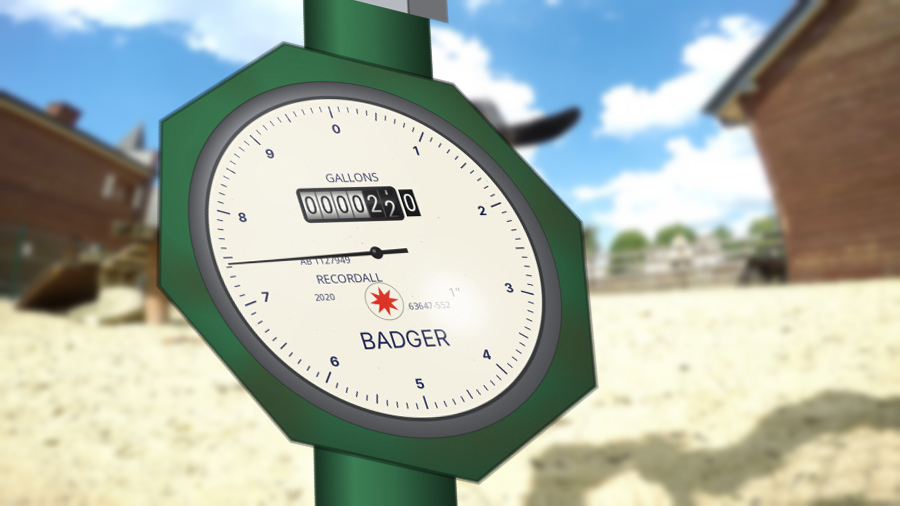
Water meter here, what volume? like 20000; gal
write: 217.4; gal
